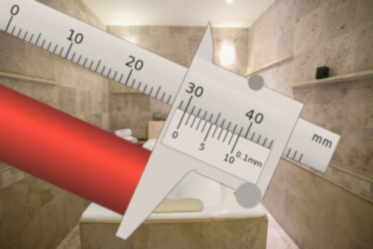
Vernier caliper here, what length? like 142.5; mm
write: 30.0; mm
